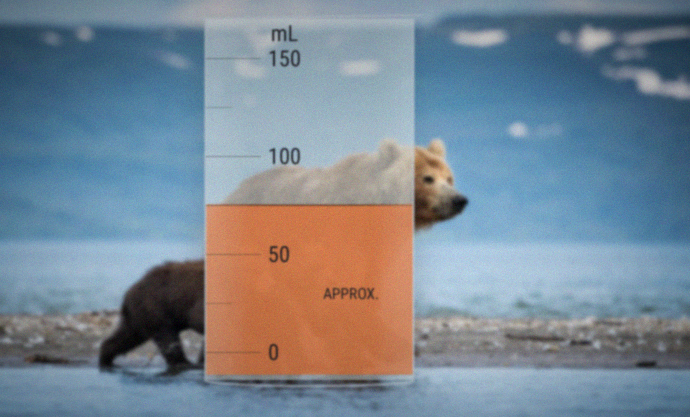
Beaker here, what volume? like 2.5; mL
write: 75; mL
